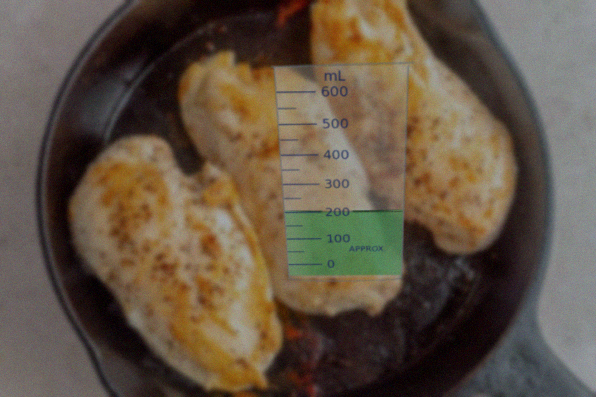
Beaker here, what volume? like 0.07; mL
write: 200; mL
